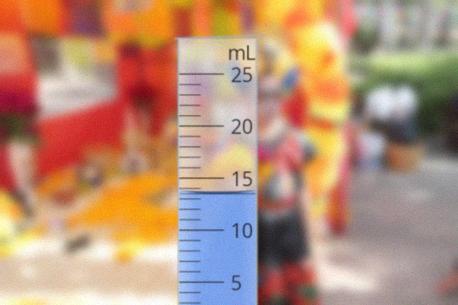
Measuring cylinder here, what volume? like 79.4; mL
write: 13.5; mL
